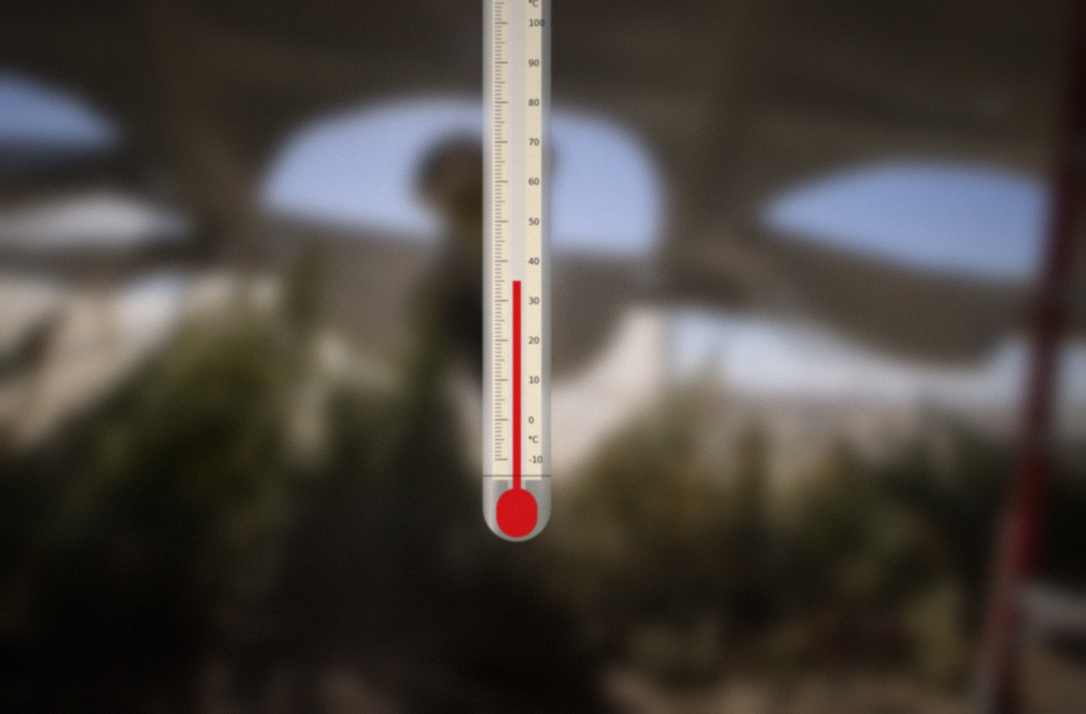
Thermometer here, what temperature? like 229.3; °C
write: 35; °C
